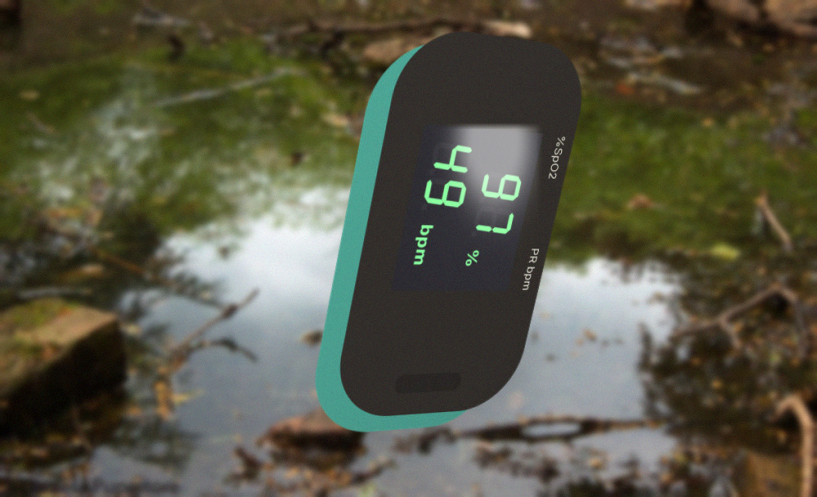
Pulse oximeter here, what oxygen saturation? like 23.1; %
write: 97; %
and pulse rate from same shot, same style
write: 49; bpm
